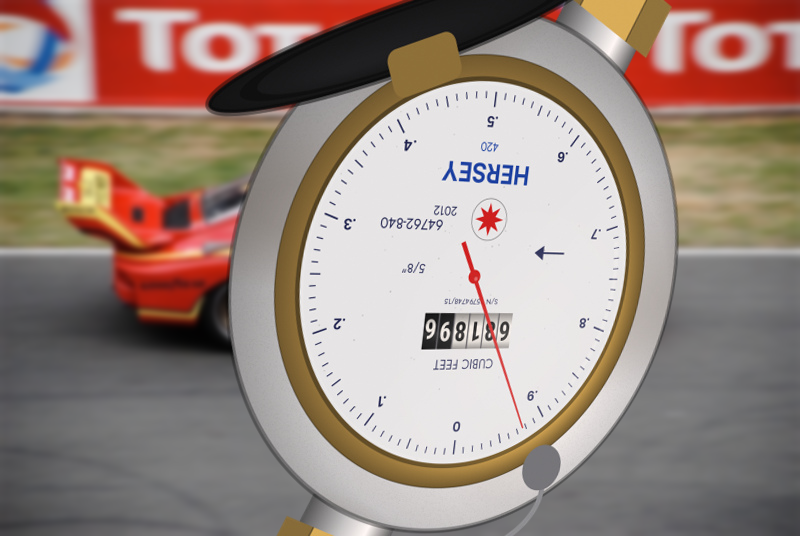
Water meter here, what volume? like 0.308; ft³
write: 681895.92; ft³
